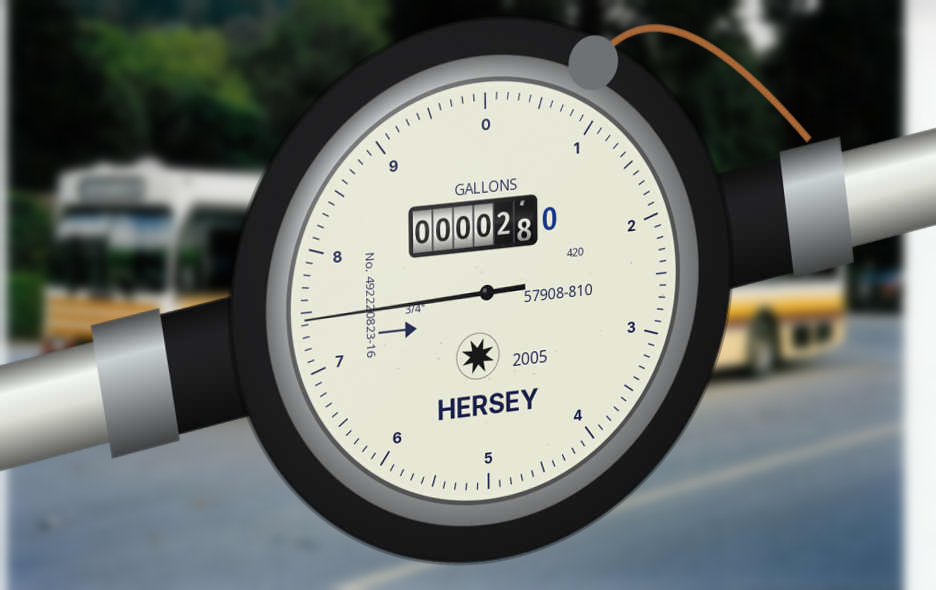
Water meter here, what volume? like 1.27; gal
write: 277.4; gal
